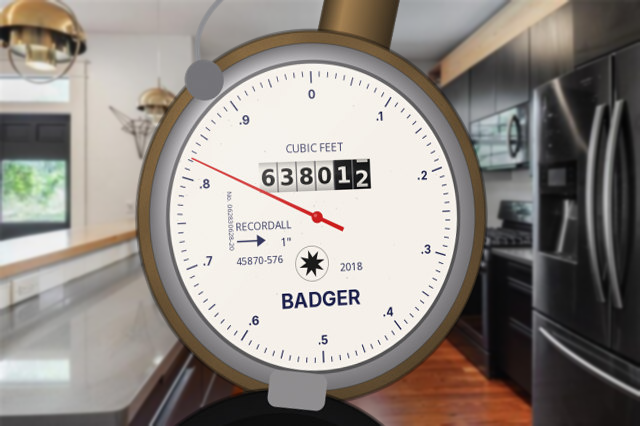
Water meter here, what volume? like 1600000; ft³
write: 638011.82; ft³
